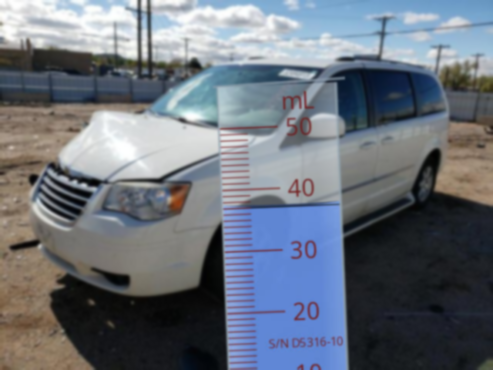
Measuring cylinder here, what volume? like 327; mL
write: 37; mL
